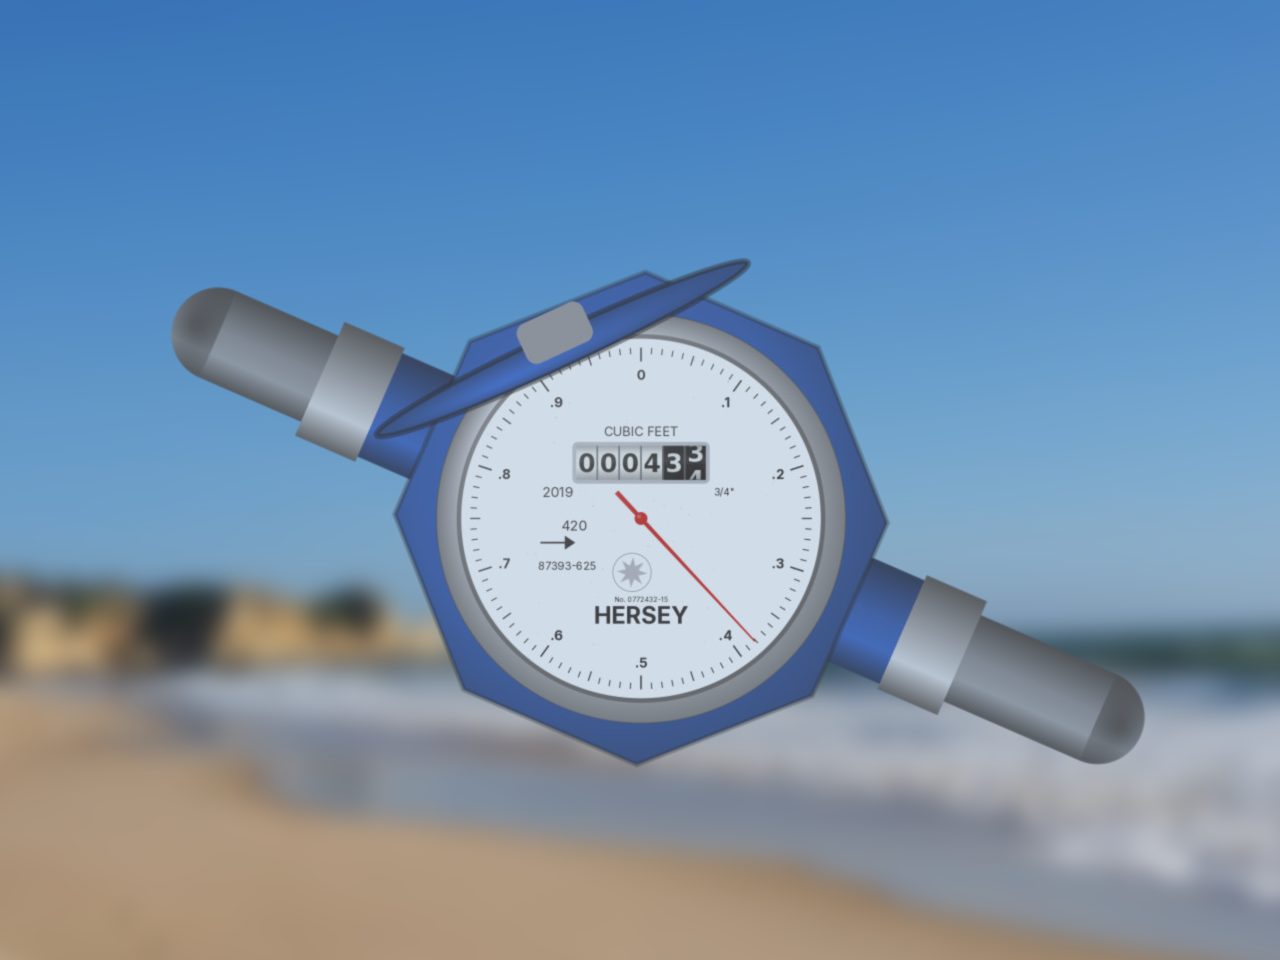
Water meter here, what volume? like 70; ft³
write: 433.38; ft³
